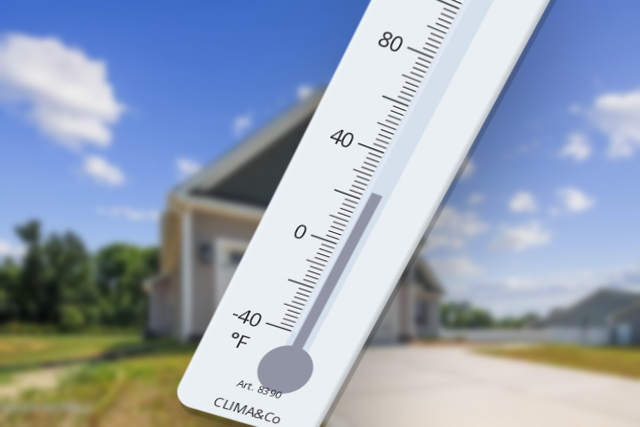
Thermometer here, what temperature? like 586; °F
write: 24; °F
